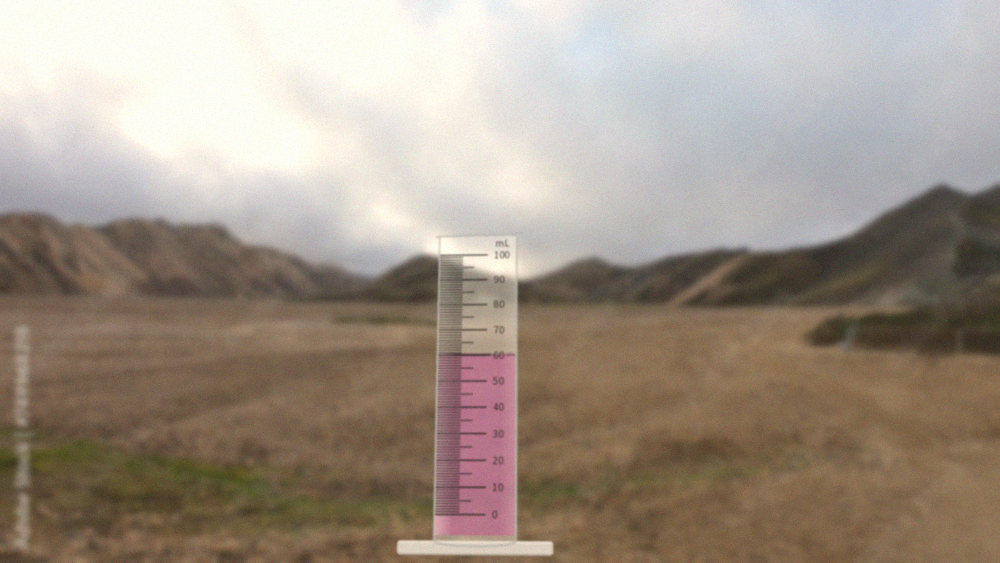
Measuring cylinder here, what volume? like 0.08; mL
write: 60; mL
